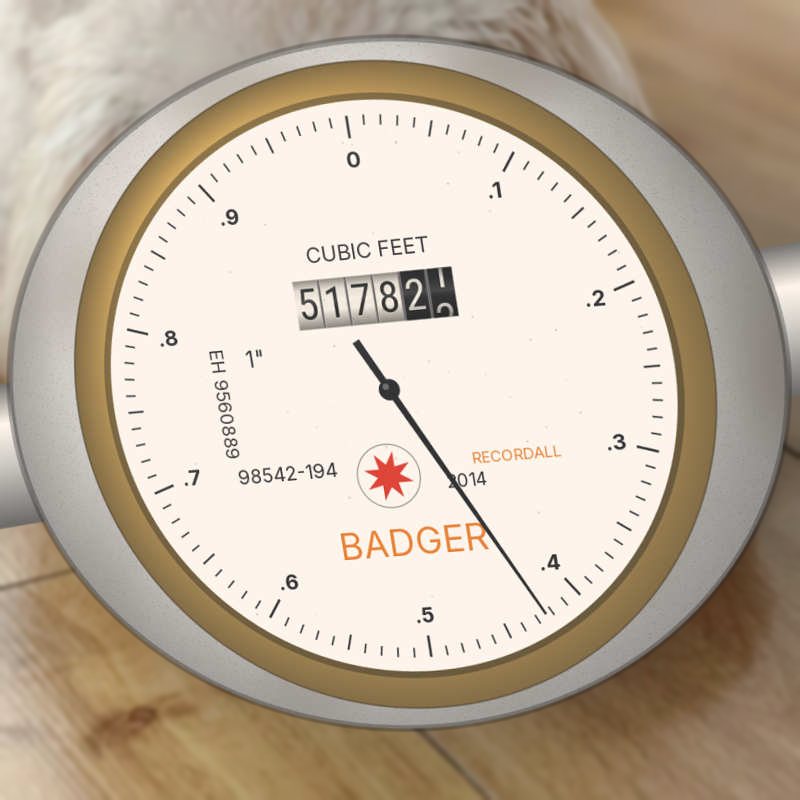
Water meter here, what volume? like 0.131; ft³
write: 517821.42; ft³
